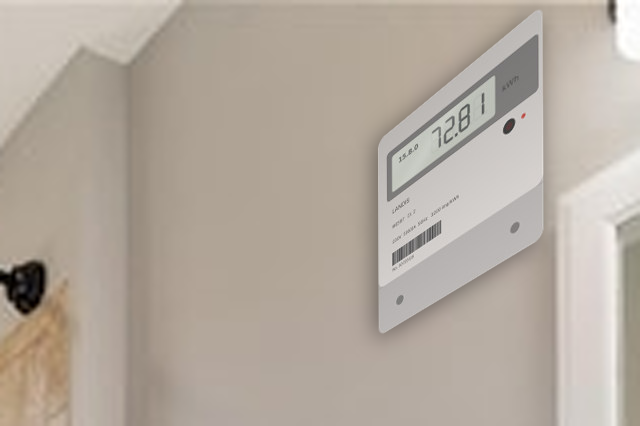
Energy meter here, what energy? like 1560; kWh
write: 72.81; kWh
